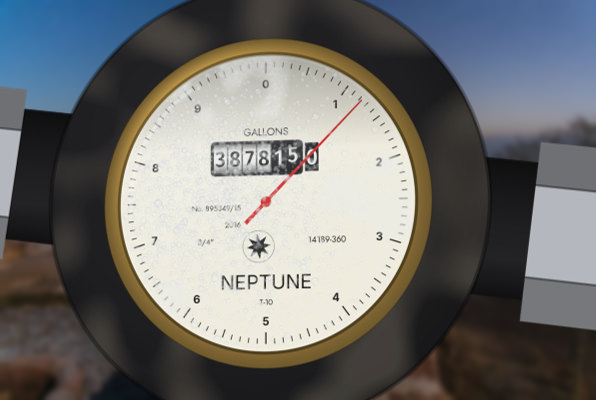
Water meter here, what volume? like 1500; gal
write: 3878151.2; gal
